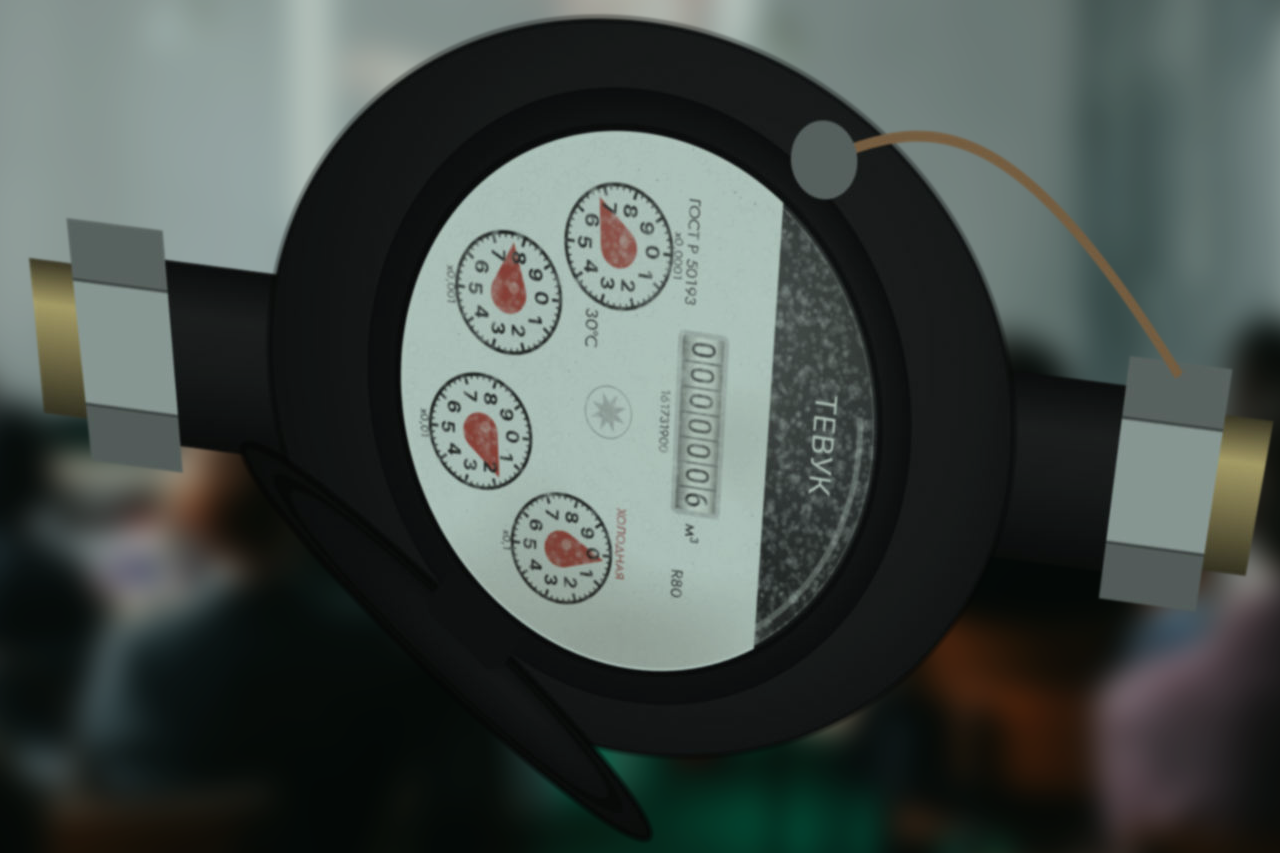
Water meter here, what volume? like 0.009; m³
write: 6.0176; m³
